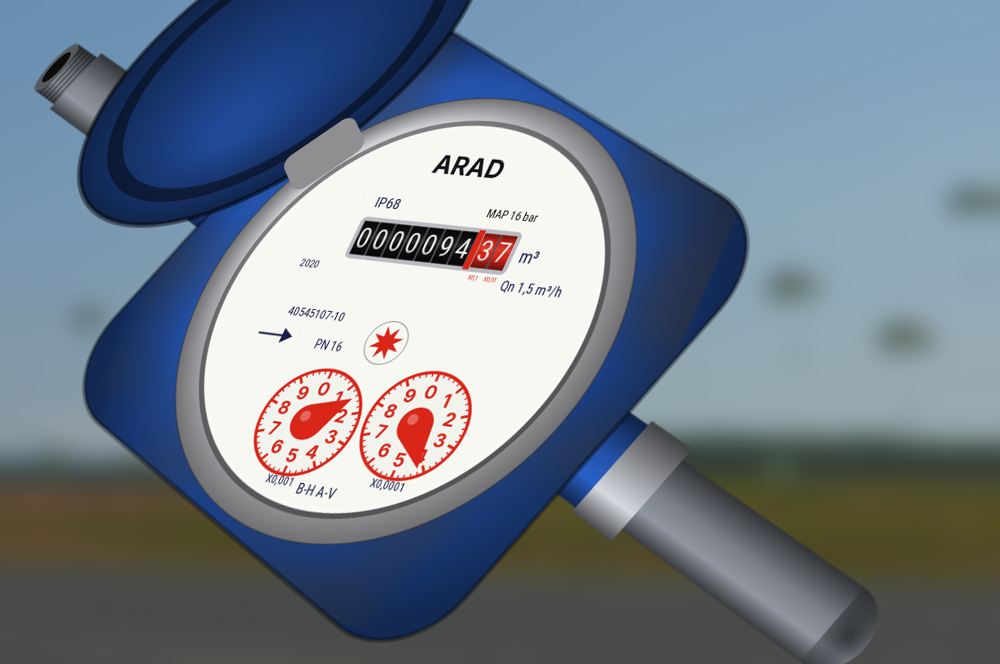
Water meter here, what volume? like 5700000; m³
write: 94.3714; m³
